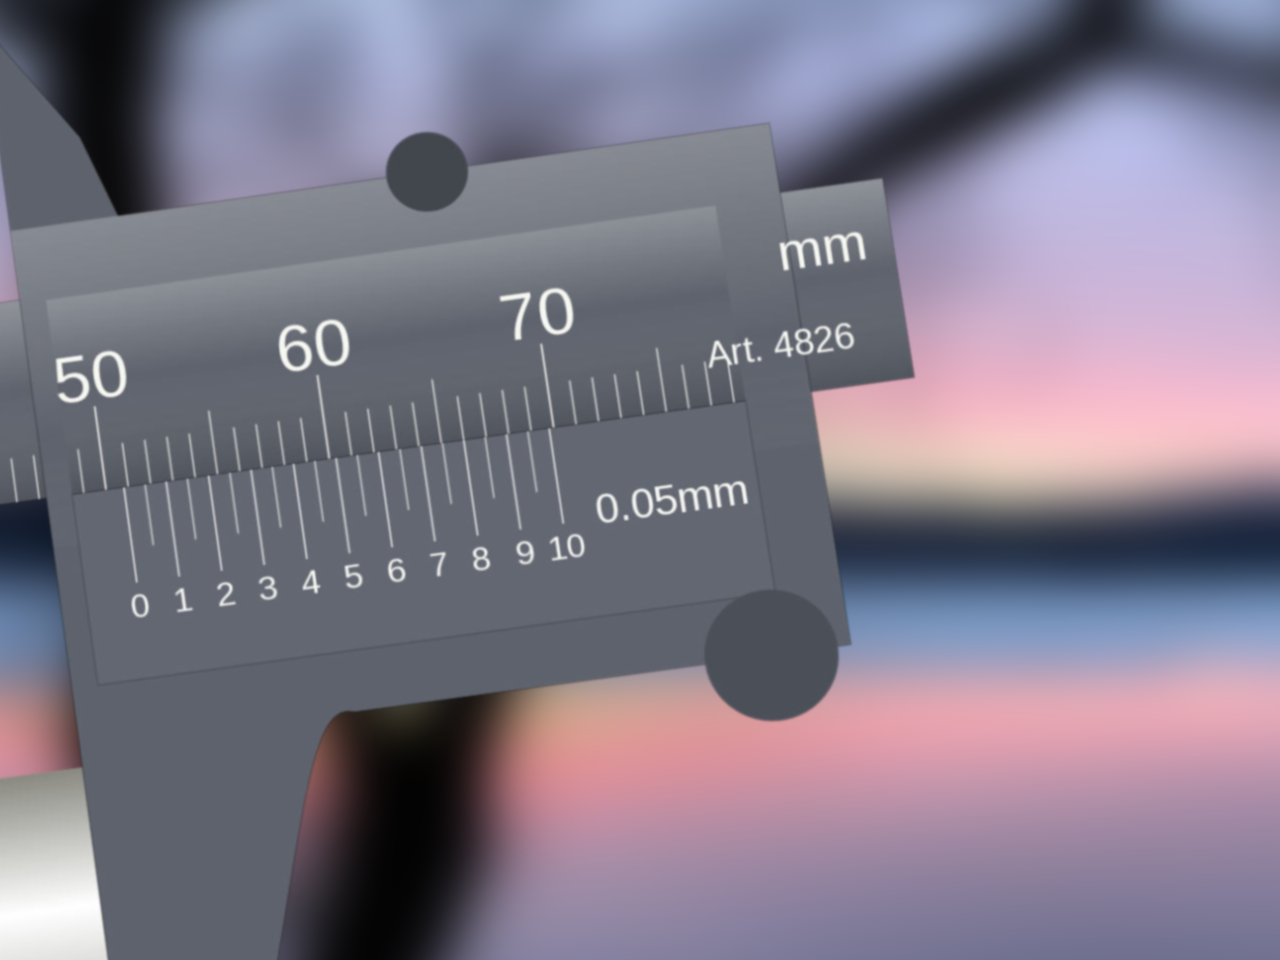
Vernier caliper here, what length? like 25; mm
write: 50.8; mm
